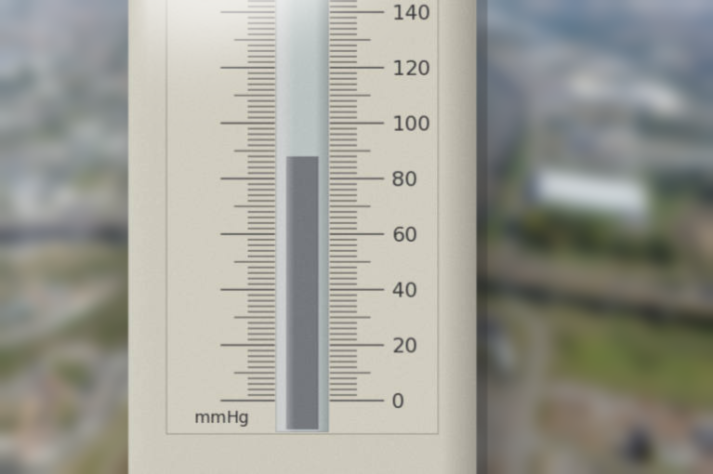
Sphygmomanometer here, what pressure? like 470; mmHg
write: 88; mmHg
